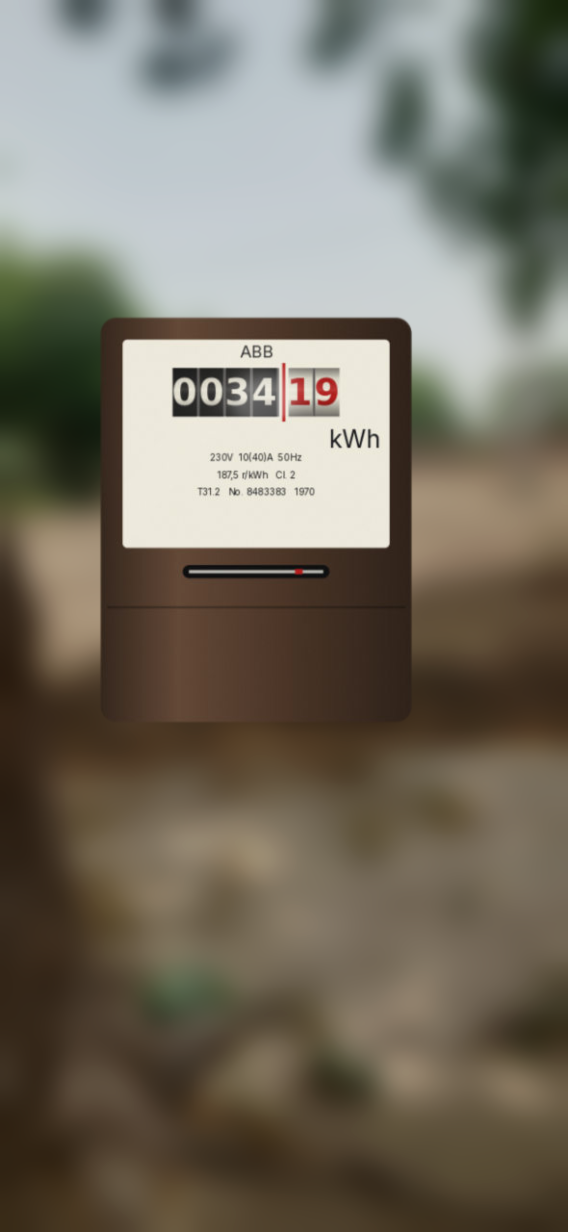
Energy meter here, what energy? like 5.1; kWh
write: 34.19; kWh
